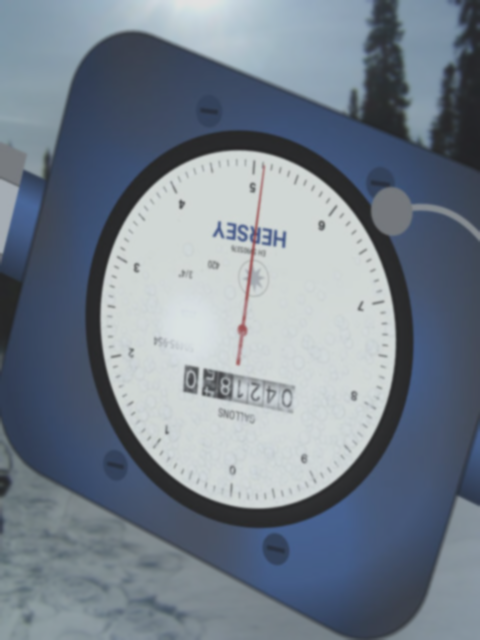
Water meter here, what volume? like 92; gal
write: 421845.1; gal
